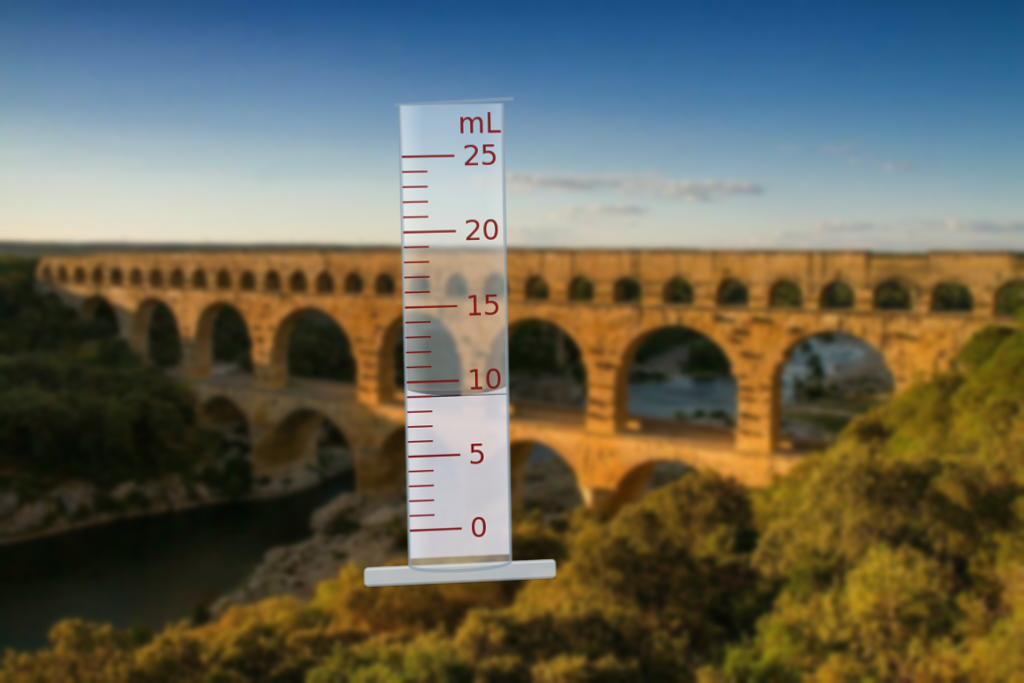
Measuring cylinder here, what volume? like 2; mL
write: 9; mL
